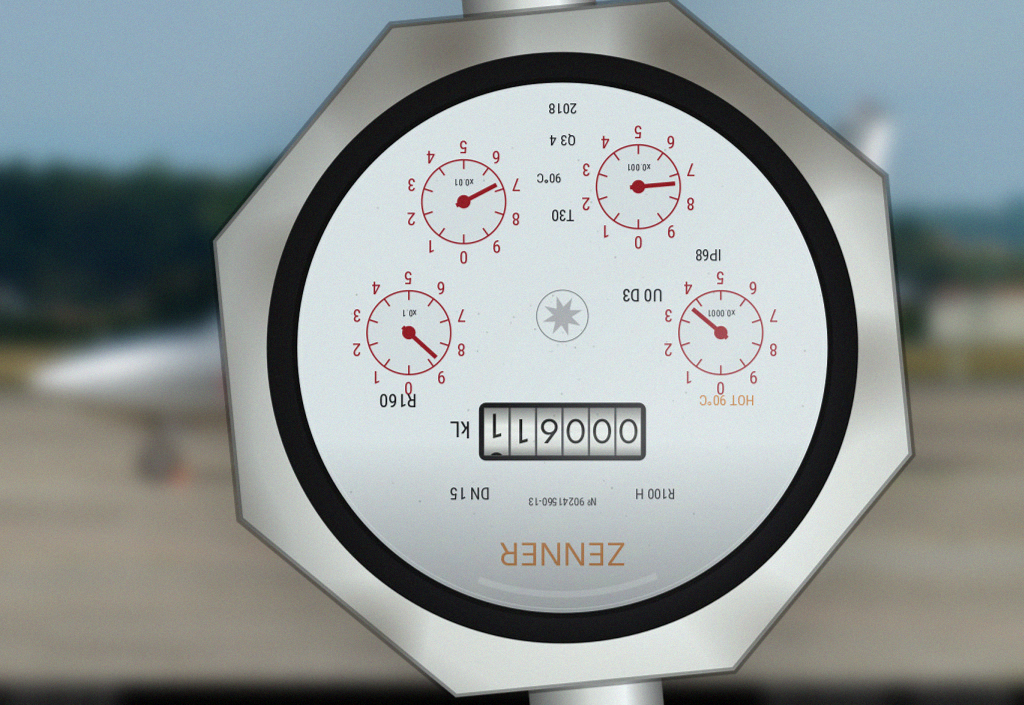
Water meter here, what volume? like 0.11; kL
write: 610.8673; kL
